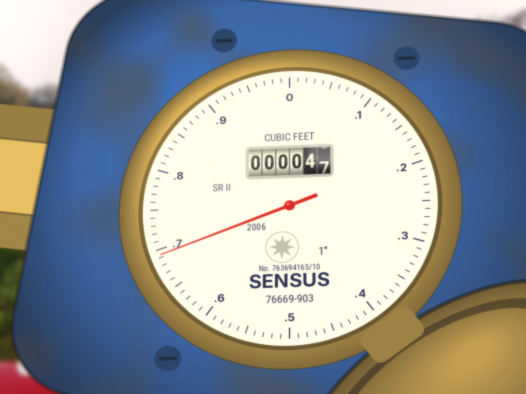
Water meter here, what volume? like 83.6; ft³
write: 46.69; ft³
